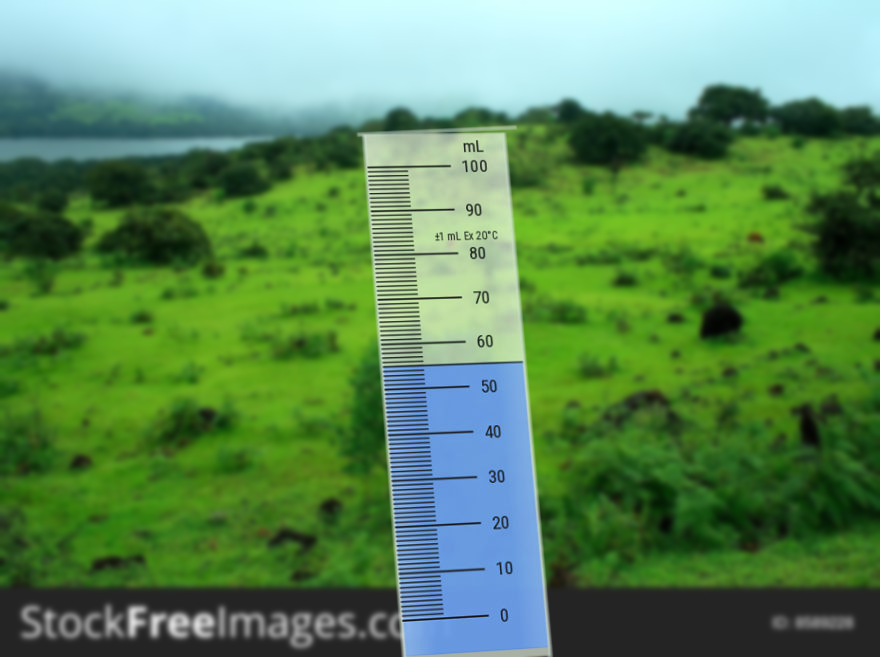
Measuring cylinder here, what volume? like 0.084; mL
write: 55; mL
